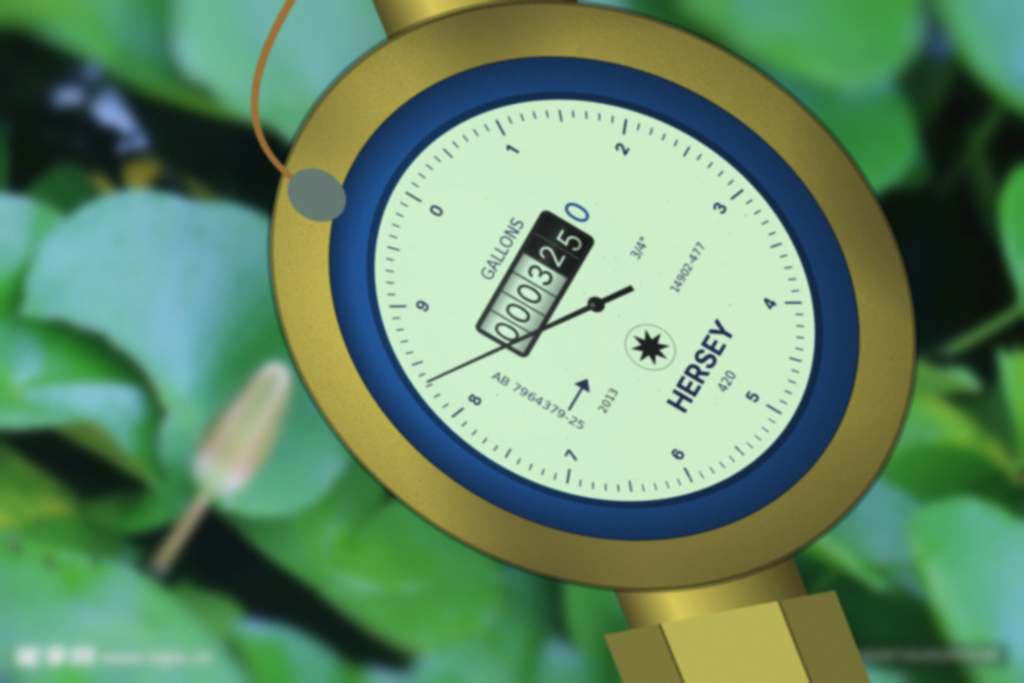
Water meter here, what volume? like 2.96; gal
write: 3248.3; gal
